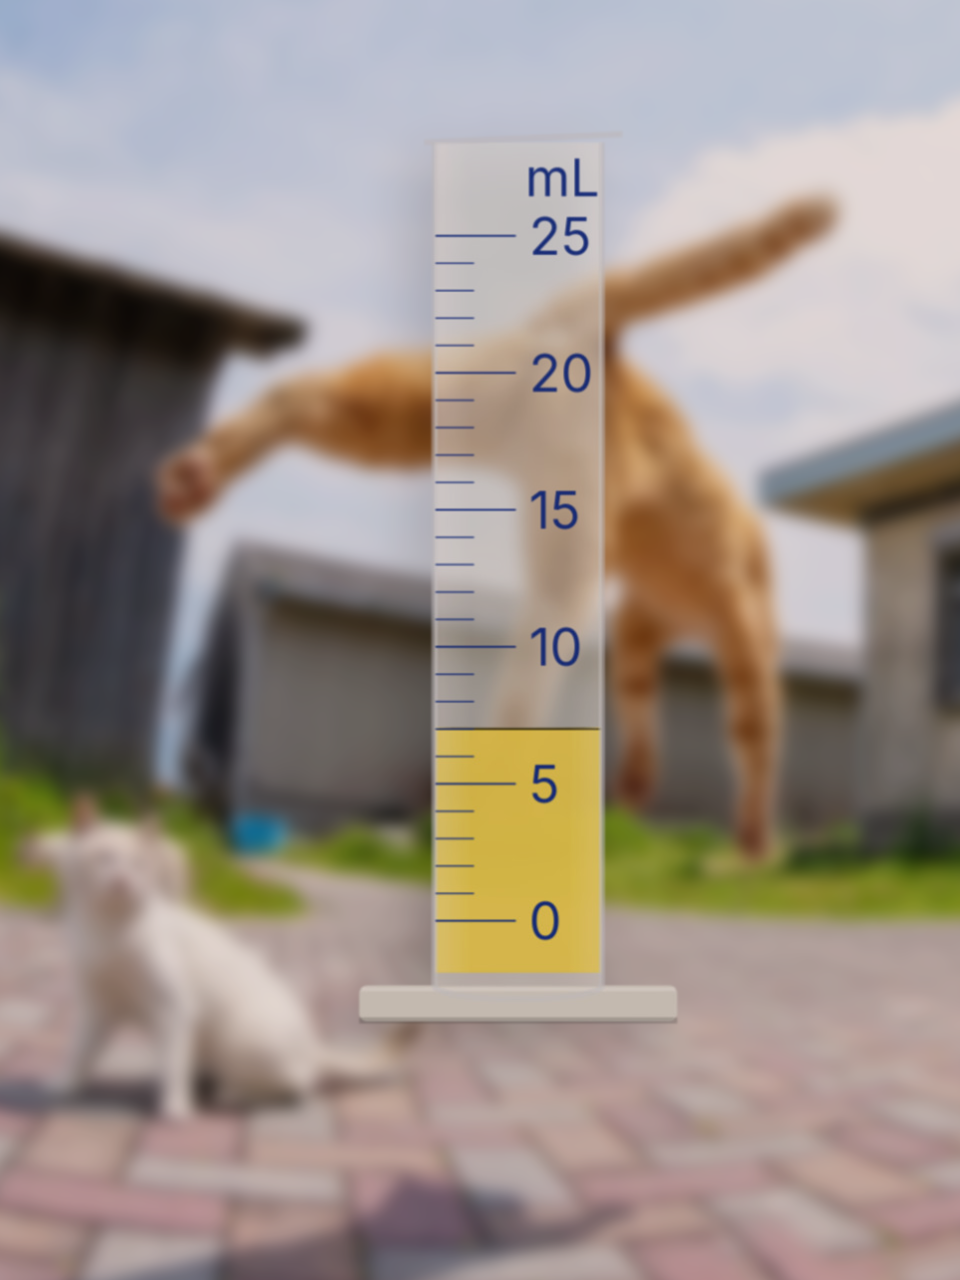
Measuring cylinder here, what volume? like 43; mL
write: 7; mL
